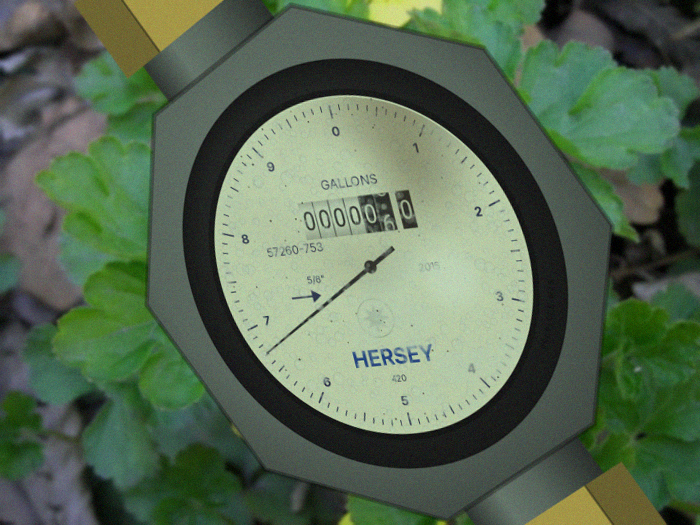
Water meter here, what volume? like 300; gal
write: 56.7; gal
